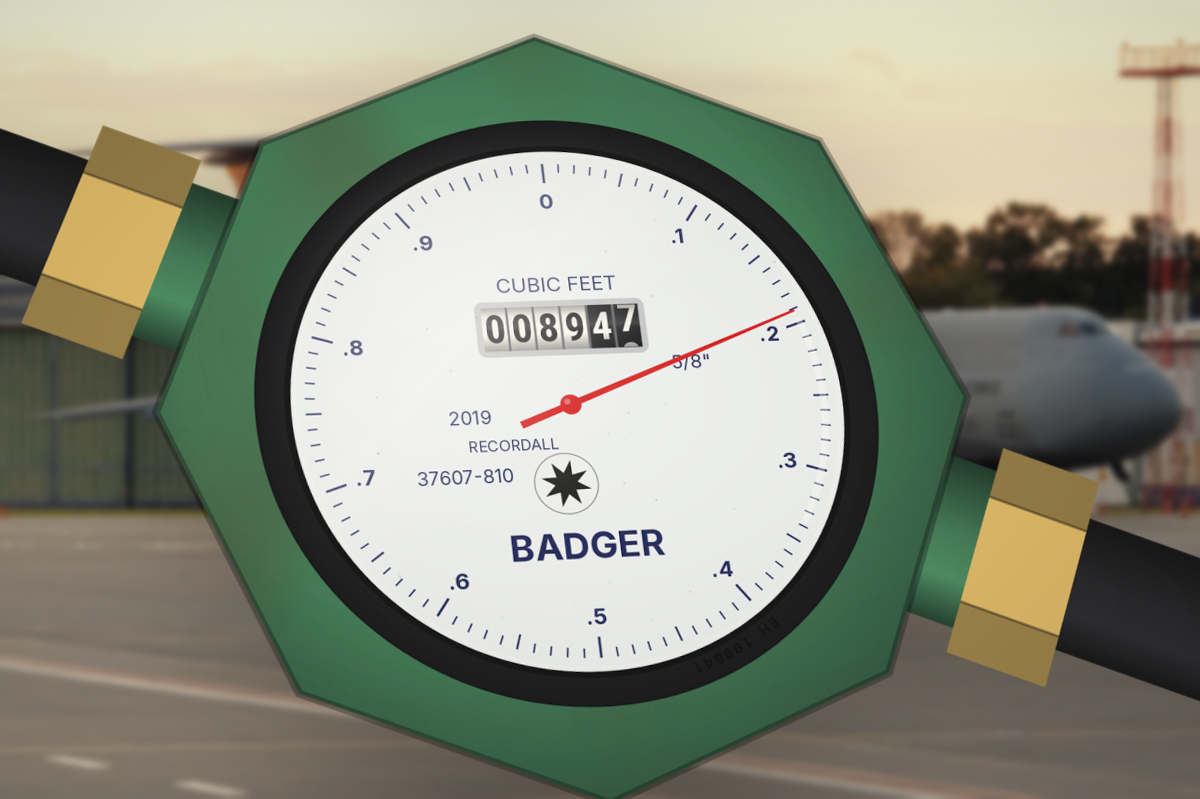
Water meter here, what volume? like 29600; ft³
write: 8947.19; ft³
